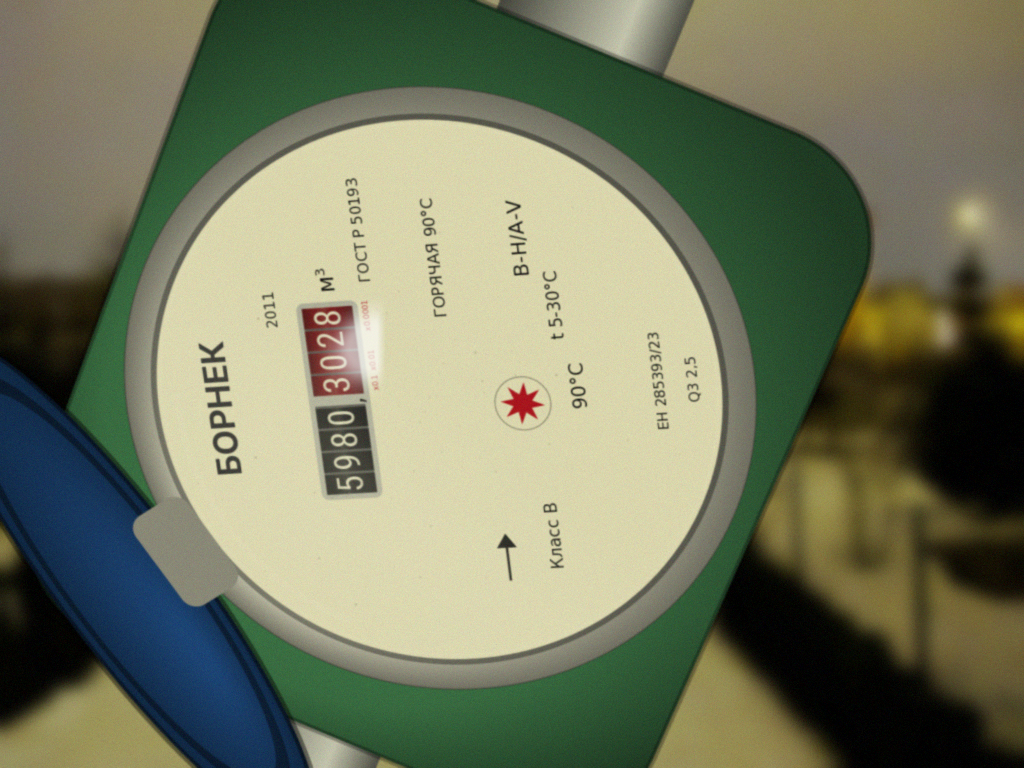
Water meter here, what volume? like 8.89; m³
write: 5980.3028; m³
